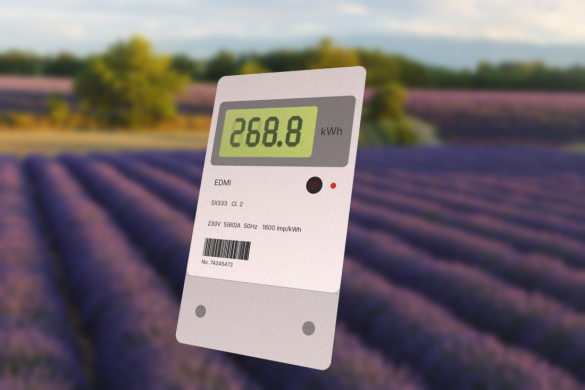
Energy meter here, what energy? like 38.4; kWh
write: 268.8; kWh
